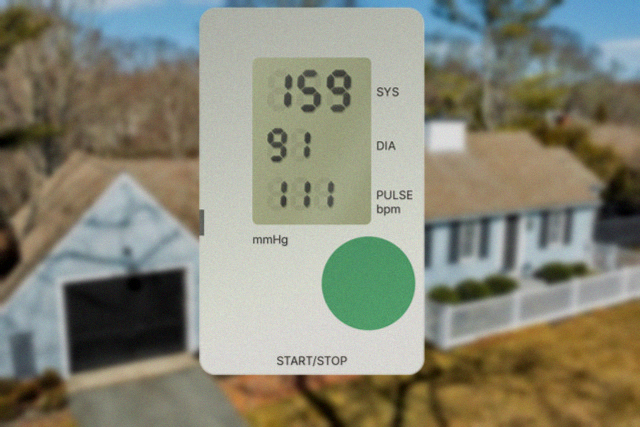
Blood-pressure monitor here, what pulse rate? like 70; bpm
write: 111; bpm
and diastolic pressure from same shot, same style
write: 91; mmHg
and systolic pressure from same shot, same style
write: 159; mmHg
